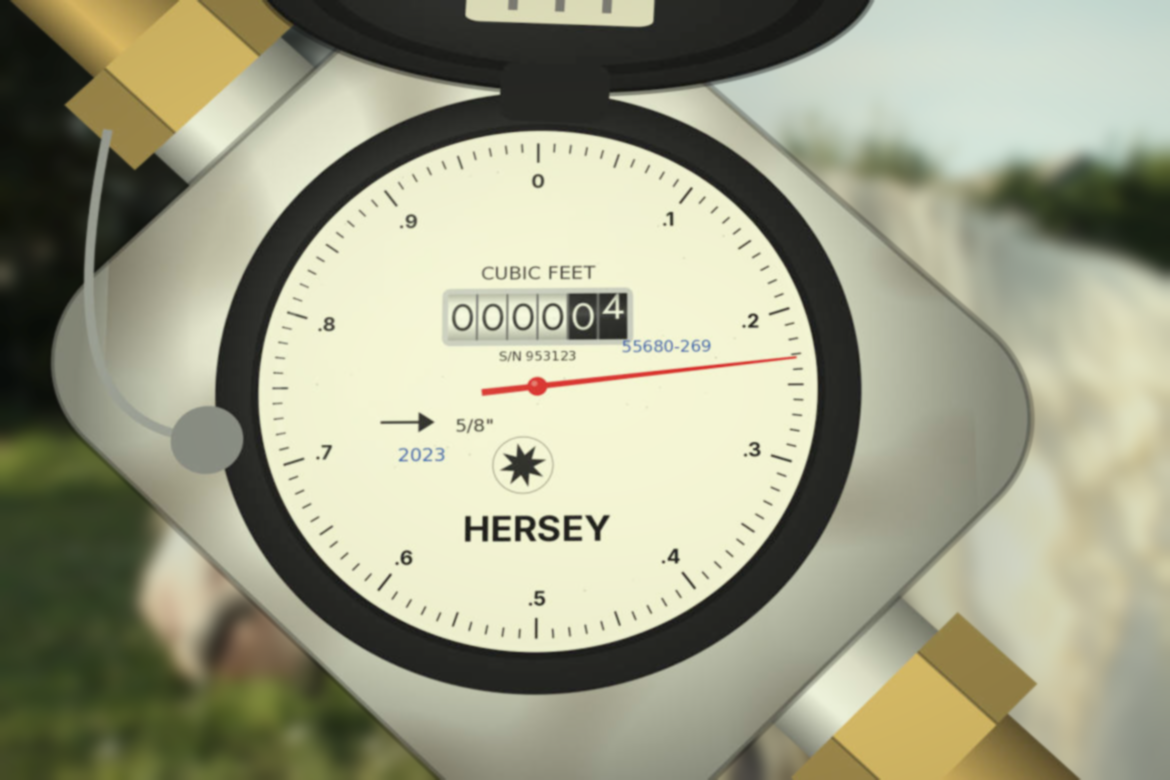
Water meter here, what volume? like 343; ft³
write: 4.23; ft³
